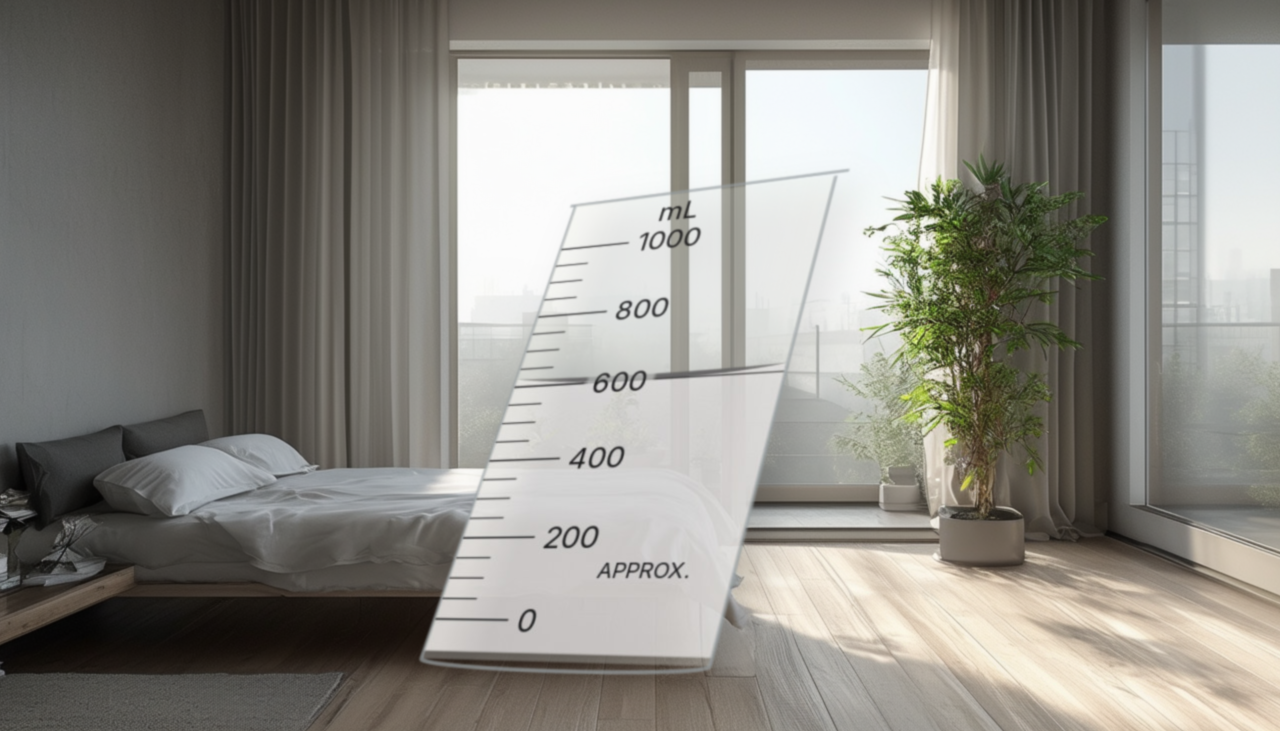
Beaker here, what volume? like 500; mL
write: 600; mL
